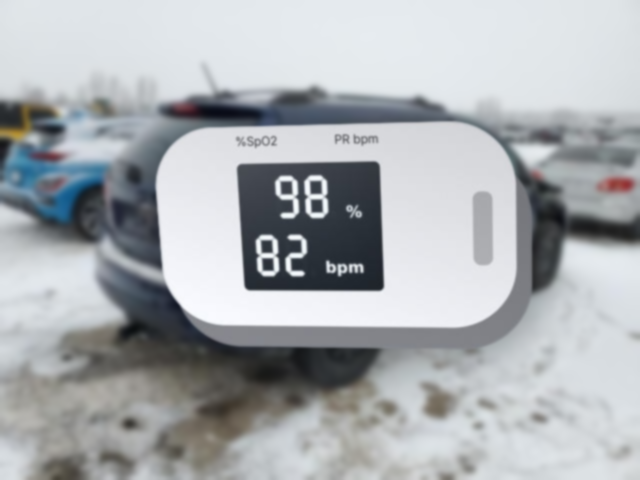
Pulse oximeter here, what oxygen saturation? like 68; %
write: 98; %
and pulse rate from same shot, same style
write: 82; bpm
